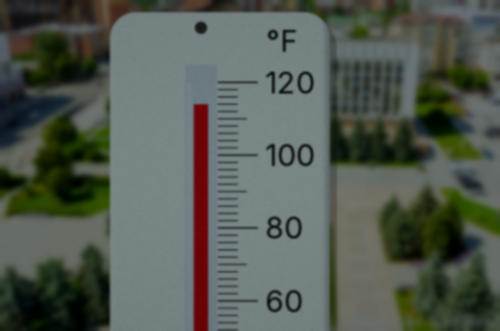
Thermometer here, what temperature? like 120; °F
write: 114; °F
